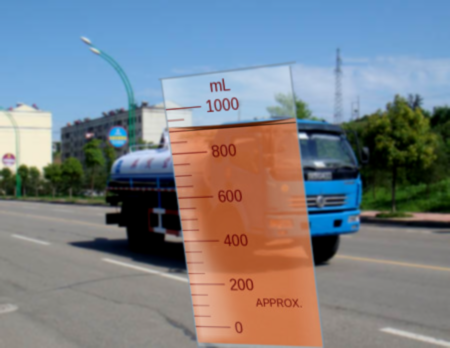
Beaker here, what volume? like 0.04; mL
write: 900; mL
